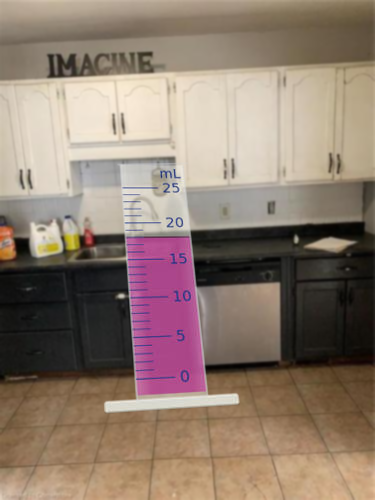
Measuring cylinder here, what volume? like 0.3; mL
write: 18; mL
